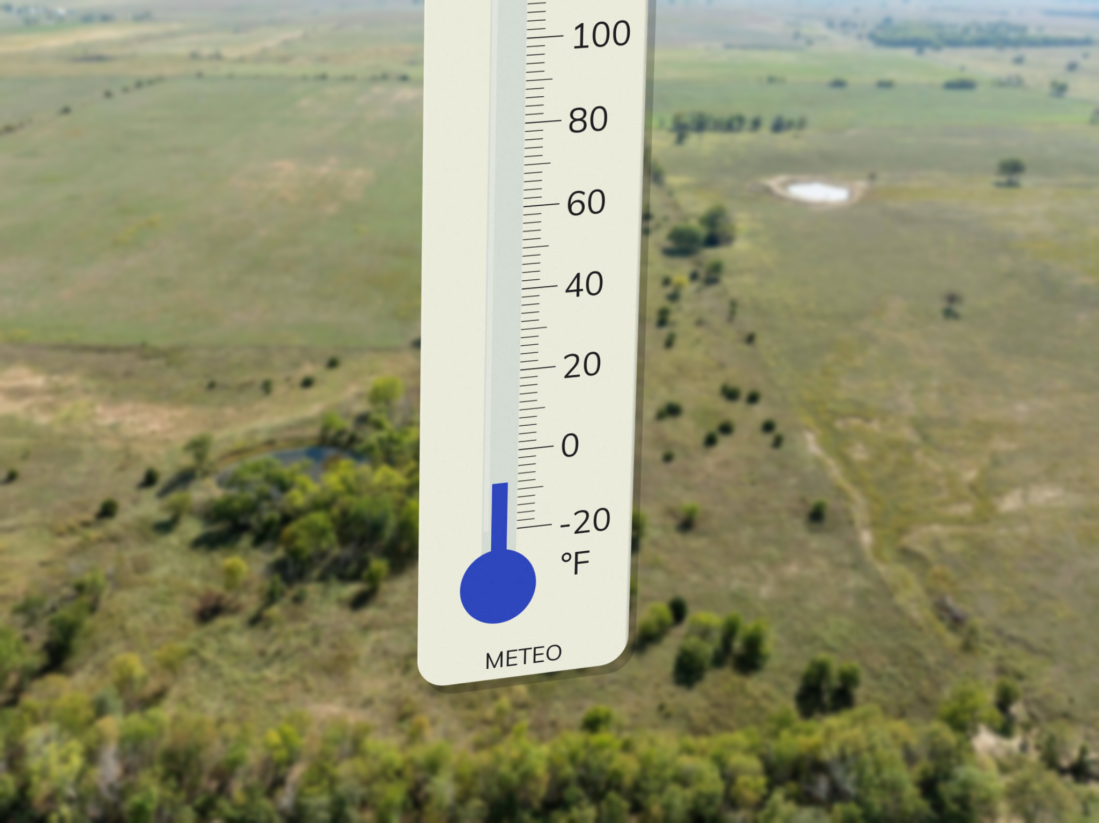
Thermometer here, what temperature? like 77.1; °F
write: -8; °F
